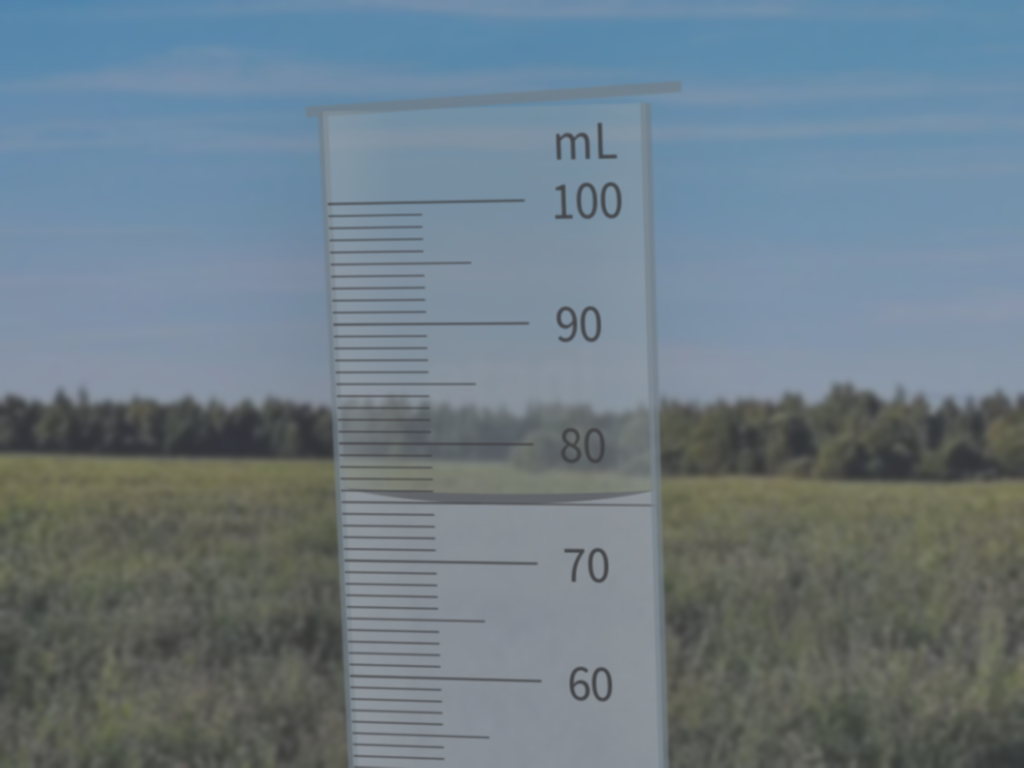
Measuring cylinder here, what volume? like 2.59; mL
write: 75; mL
